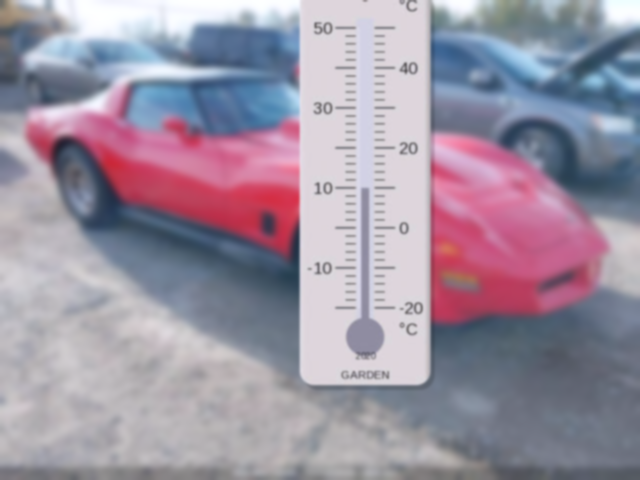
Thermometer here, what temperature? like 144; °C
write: 10; °C
